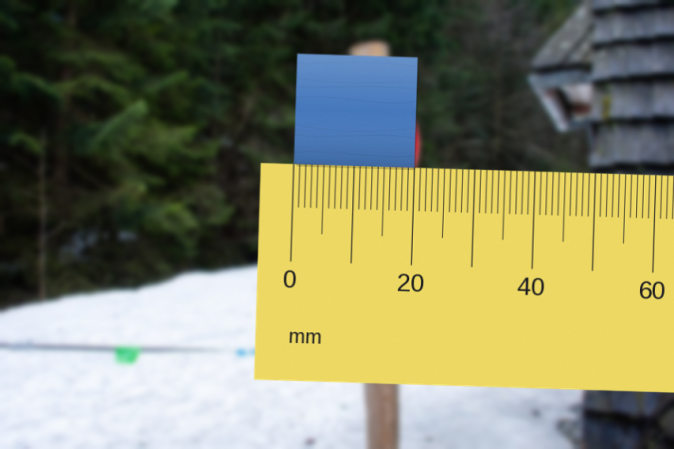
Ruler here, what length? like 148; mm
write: 20; mm
